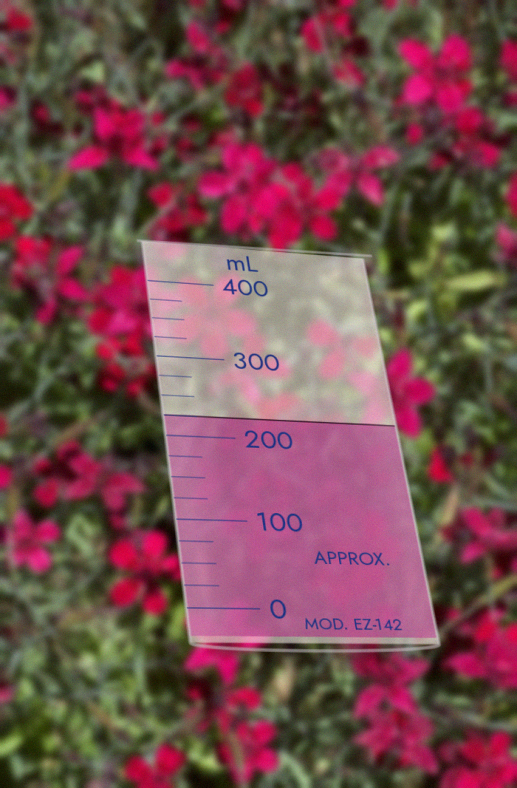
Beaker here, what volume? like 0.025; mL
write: 225; mL
